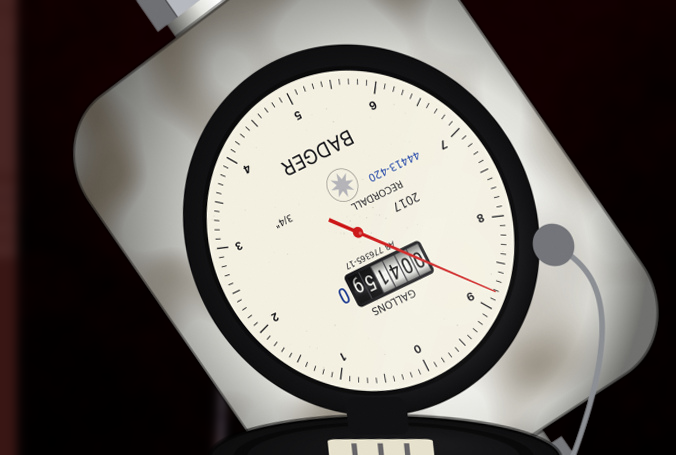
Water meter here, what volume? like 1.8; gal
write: 41588.8; gal
